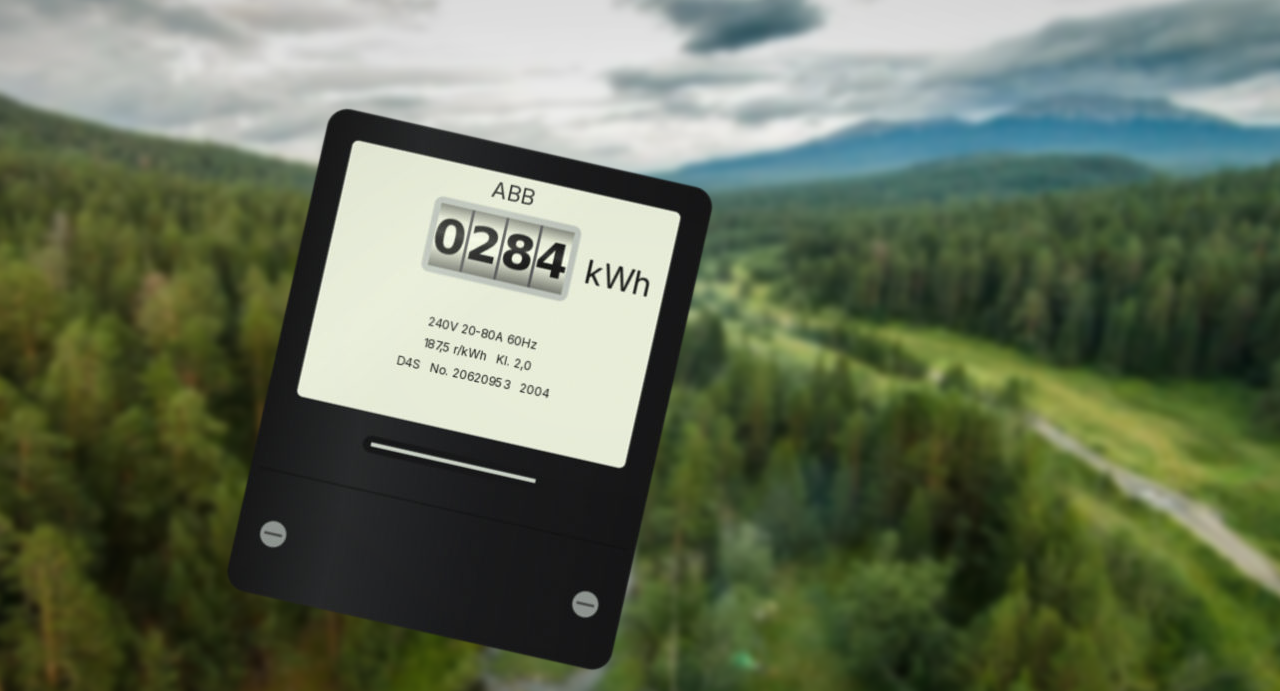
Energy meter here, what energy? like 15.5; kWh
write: 284; kWh
